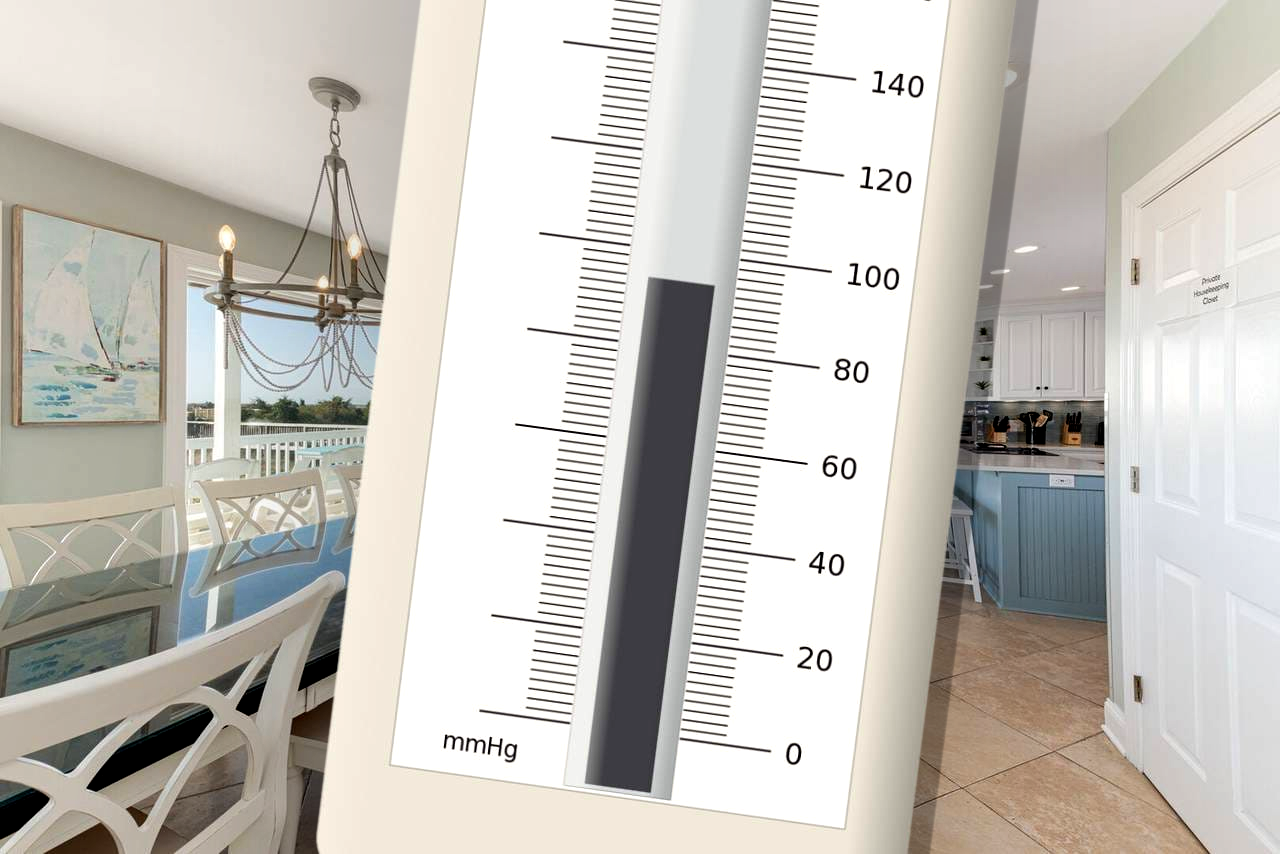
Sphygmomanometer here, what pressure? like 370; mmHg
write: 94; mmHg
